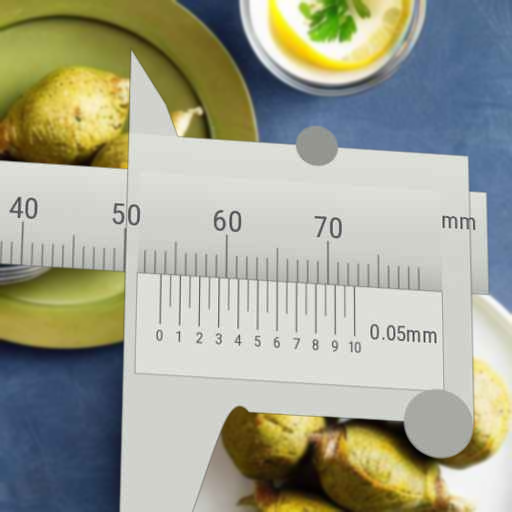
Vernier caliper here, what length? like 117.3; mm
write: 53.6; mm
